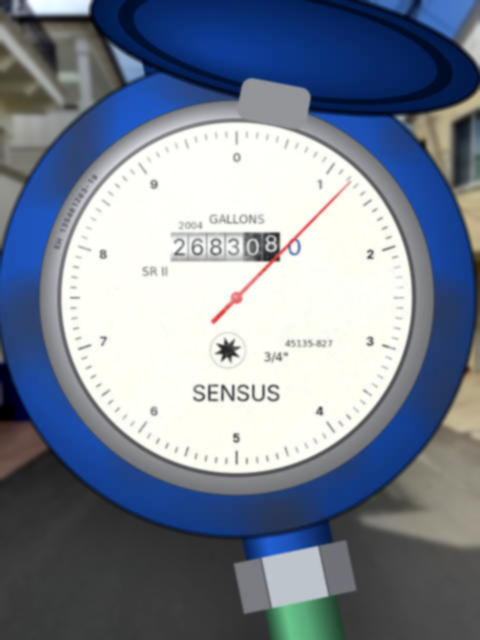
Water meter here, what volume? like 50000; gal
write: 2683081.2; gal
